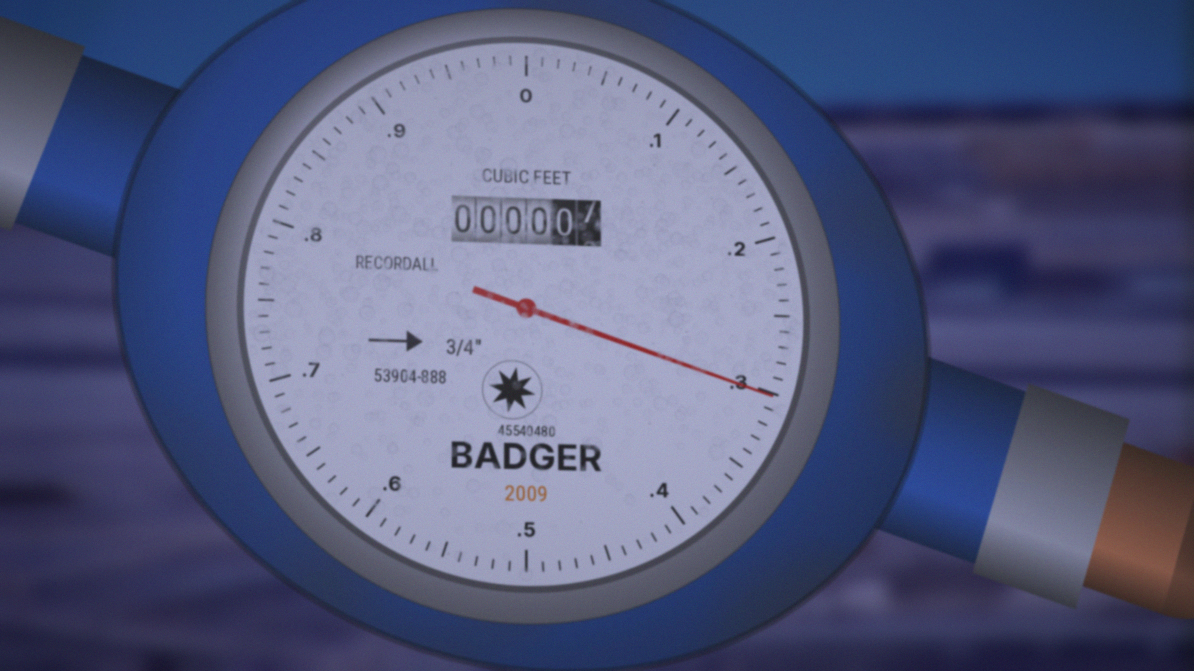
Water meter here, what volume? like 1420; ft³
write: 7.30; ft³
